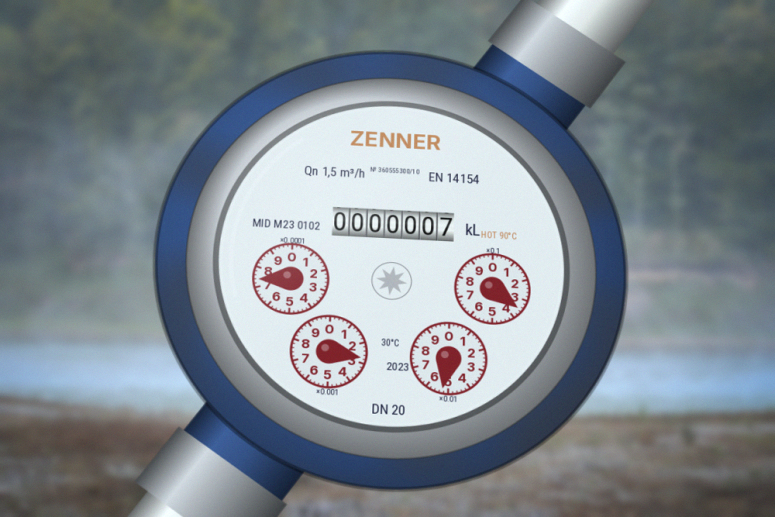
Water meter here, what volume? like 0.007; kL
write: 7.3527; kL
